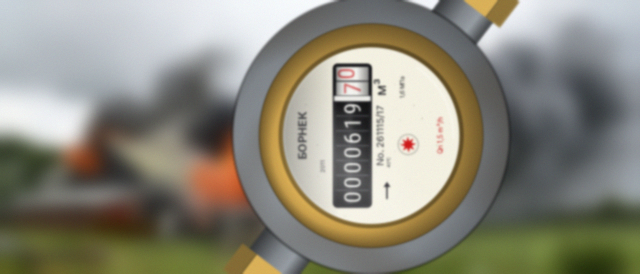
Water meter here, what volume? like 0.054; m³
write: 619.70; m³
